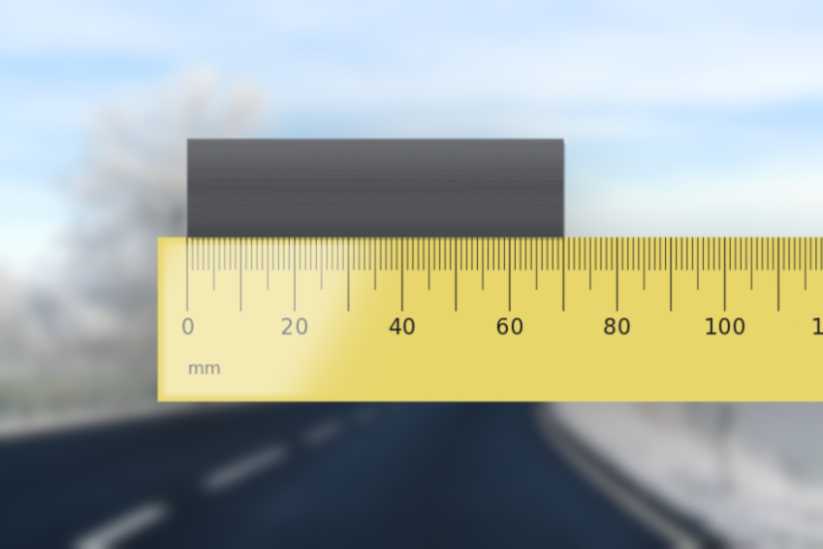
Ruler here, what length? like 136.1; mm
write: 70; mm
